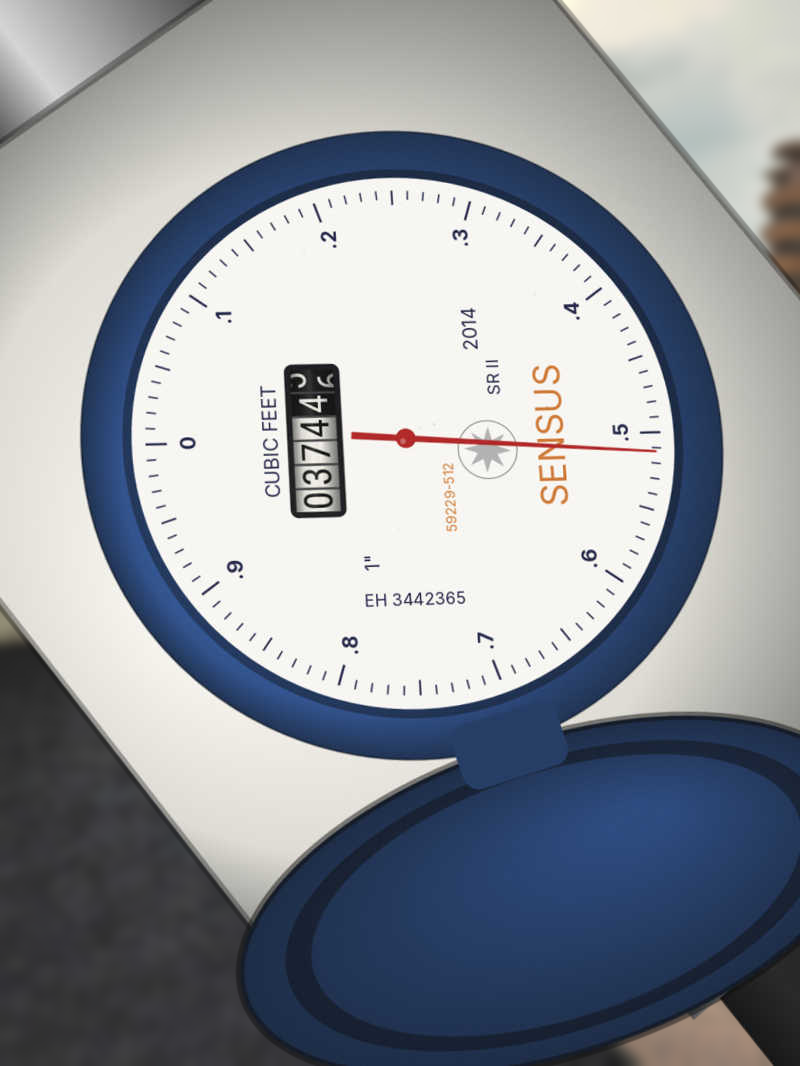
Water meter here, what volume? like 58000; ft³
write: 37445.51; ft³
